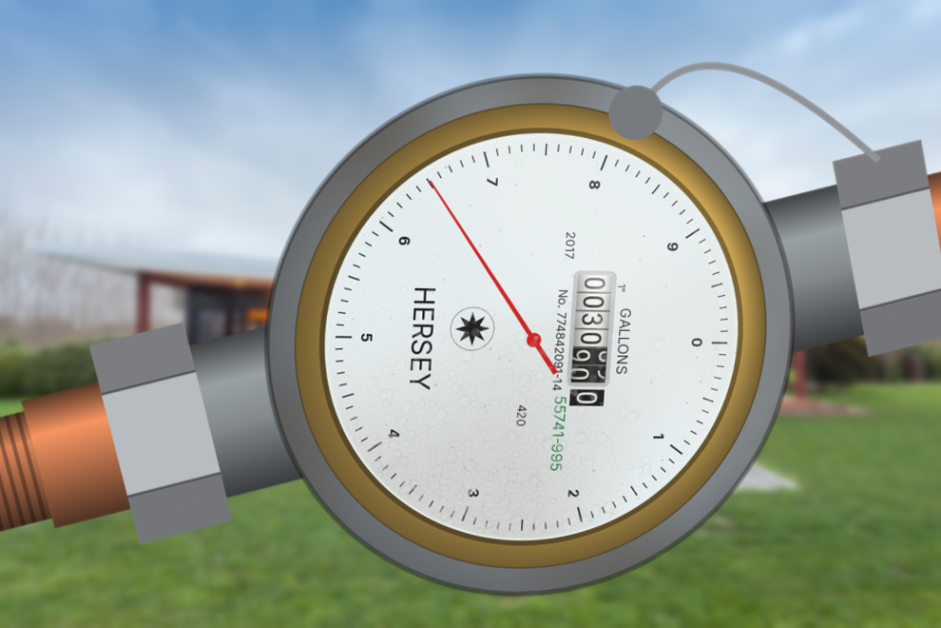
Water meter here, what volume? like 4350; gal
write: 30896.5; gal
